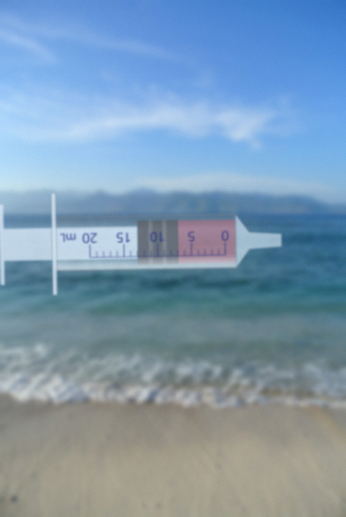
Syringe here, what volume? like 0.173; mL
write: 7; mL
